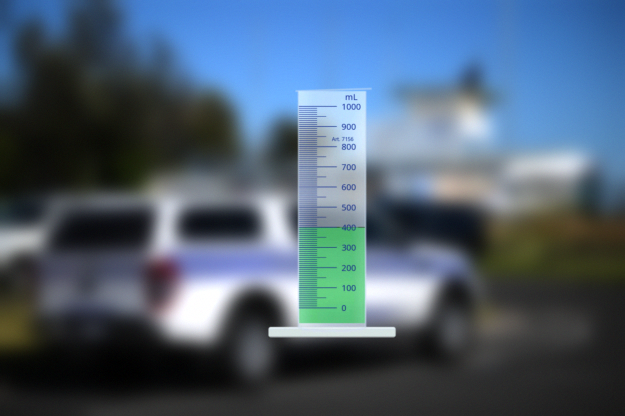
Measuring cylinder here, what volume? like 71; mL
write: 400; mL
